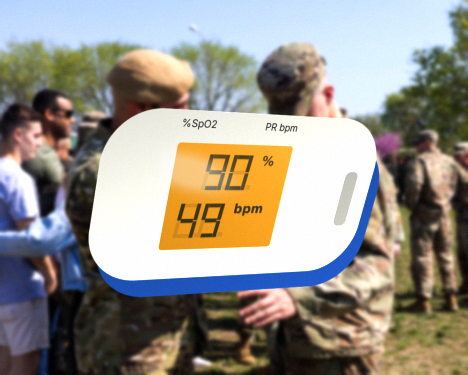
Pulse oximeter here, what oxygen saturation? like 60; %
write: 90; %
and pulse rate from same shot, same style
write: 49; bpm
